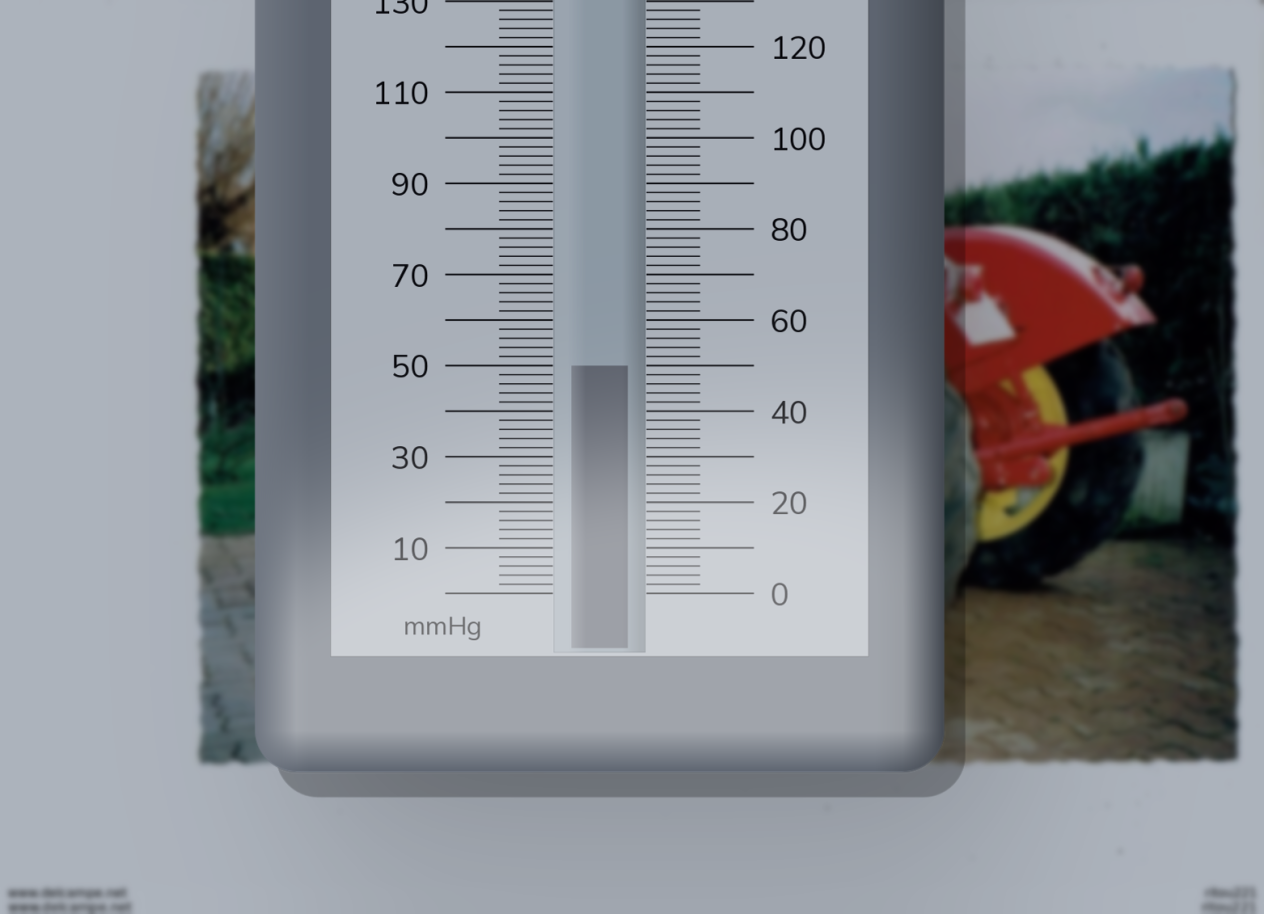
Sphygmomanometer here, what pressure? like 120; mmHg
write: 50; mmHg
